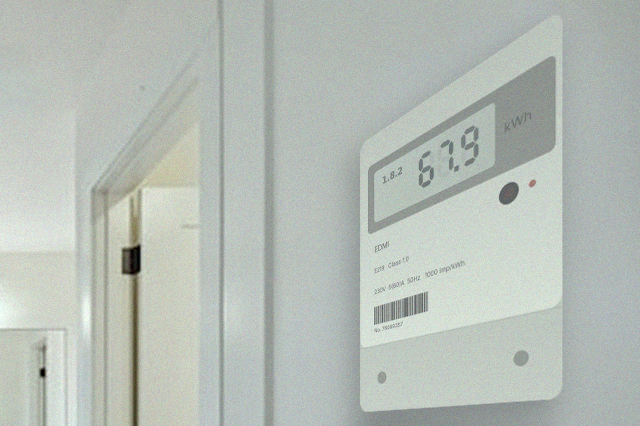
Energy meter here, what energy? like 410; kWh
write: 67.9; kWh
